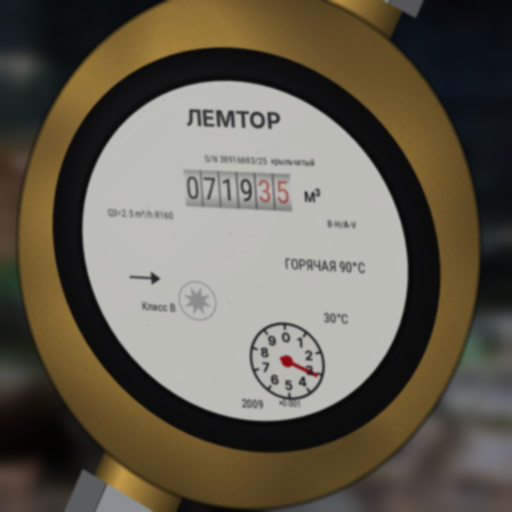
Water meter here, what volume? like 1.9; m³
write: 719.353; m³
